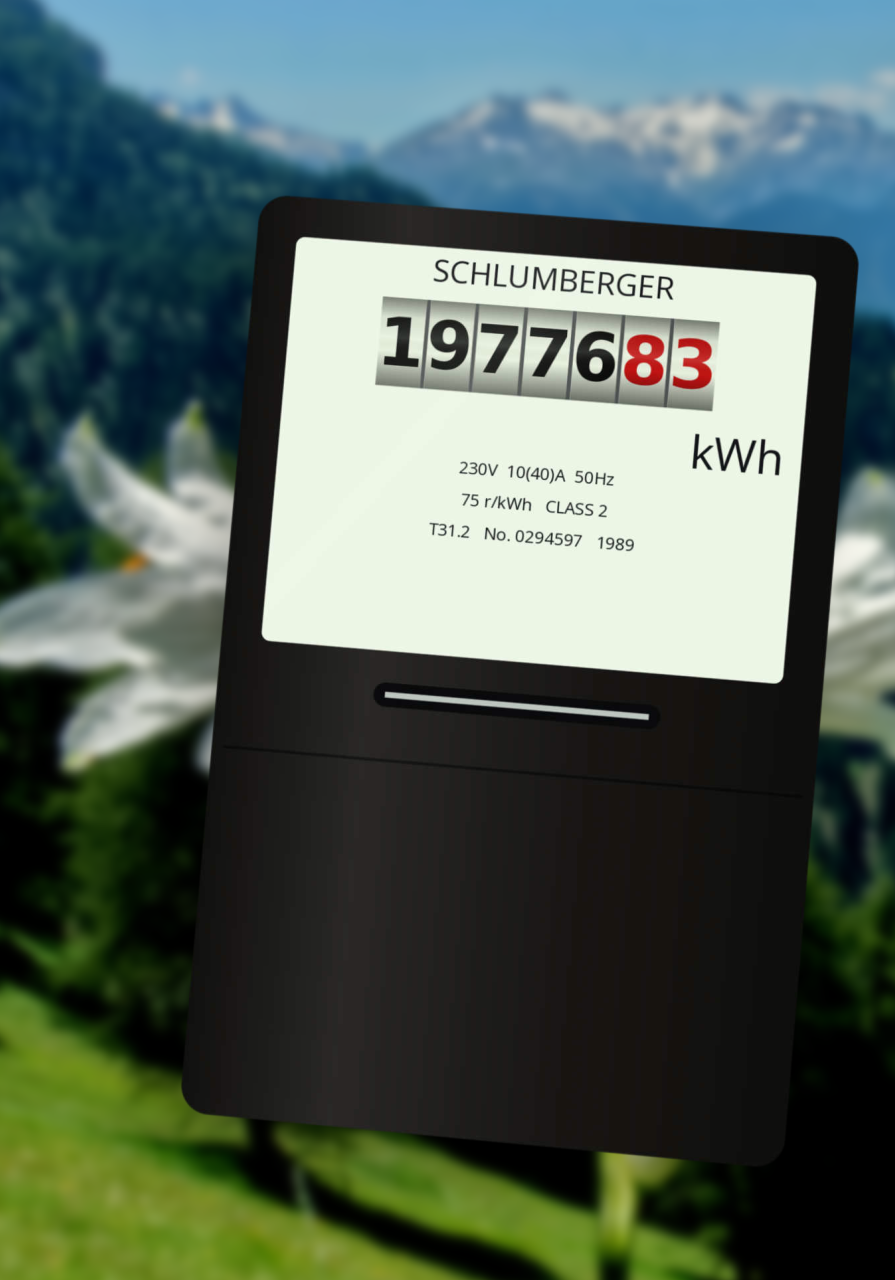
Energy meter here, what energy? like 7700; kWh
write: 19776.83; kWh
